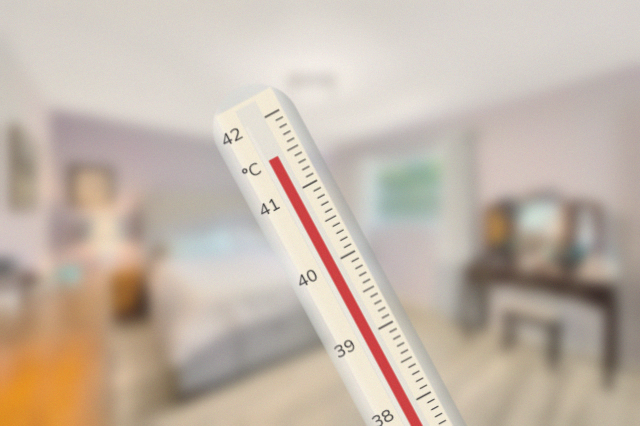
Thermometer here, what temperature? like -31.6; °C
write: 41.5; °C
